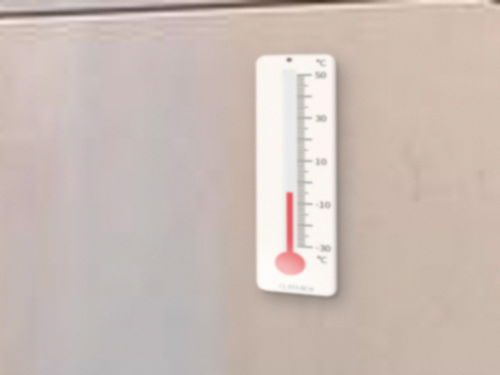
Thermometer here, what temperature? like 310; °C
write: -5; °C
